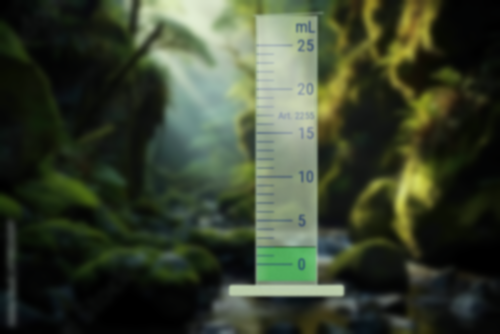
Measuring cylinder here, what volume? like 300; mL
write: 2; mL
